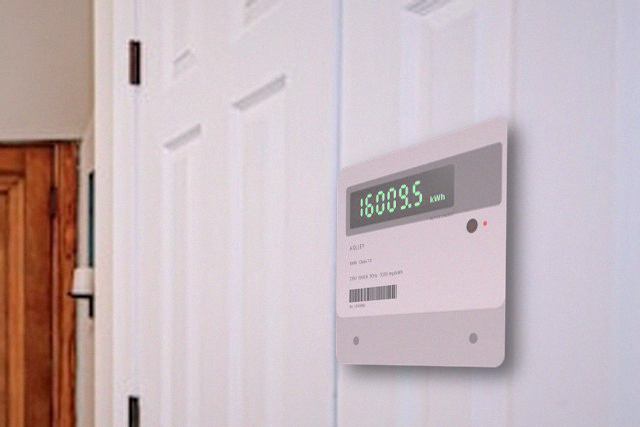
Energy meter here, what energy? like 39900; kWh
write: 16009.5; kWh
